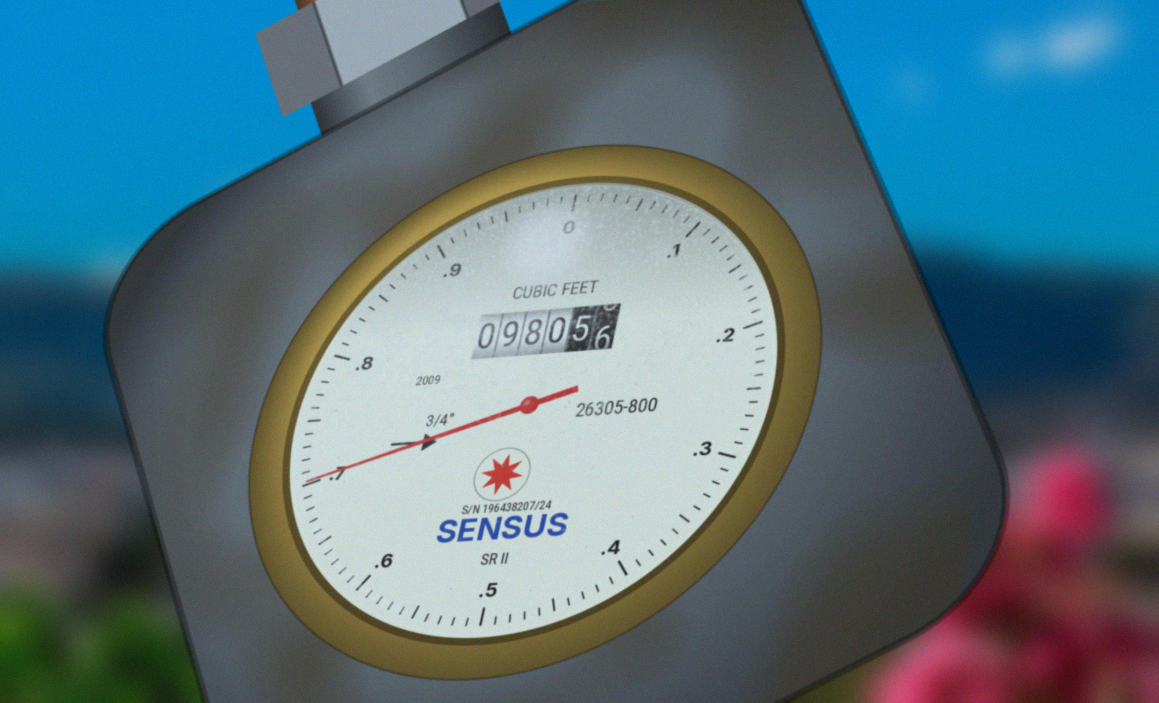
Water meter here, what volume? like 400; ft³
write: 98055.70; ft³
